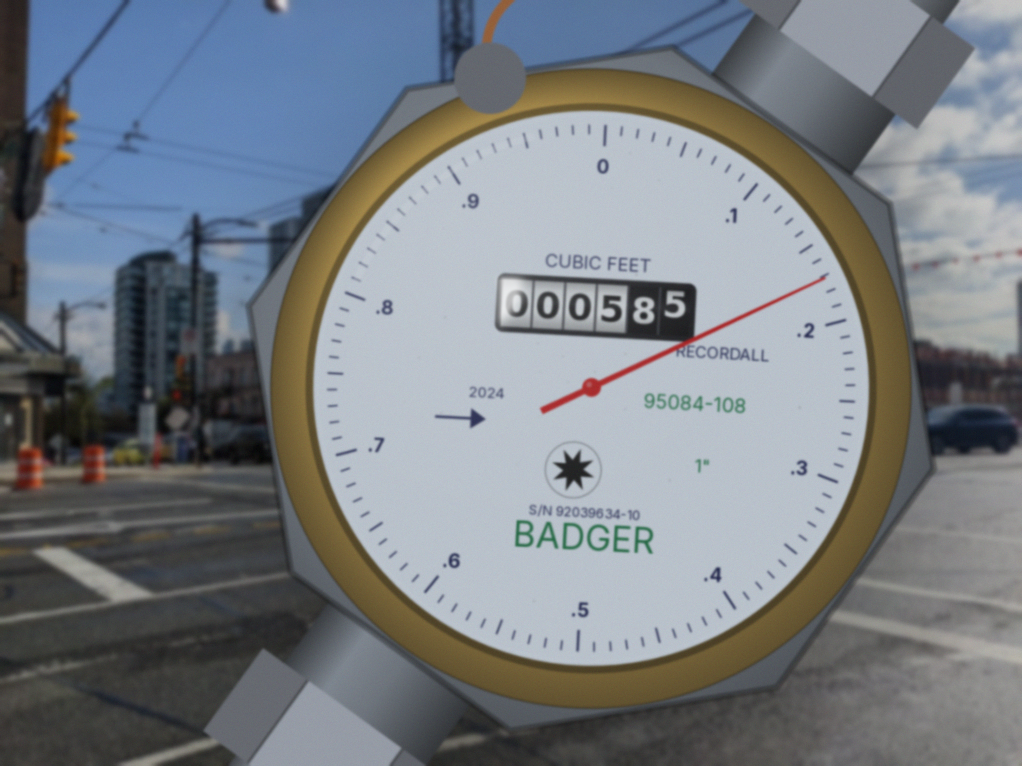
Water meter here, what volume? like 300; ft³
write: 585.17; ft³
